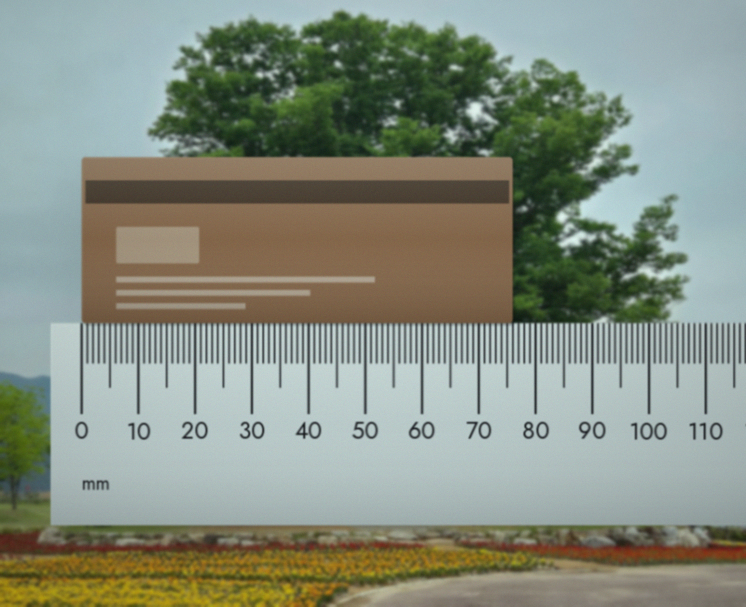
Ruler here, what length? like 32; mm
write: 76; mm
